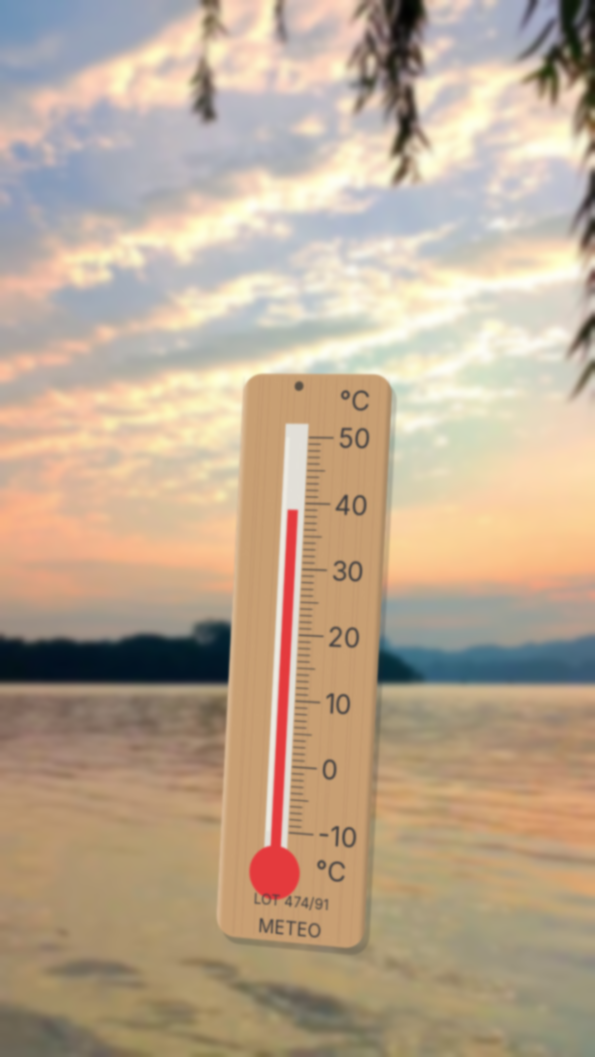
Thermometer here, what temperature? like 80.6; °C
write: 39; °C
